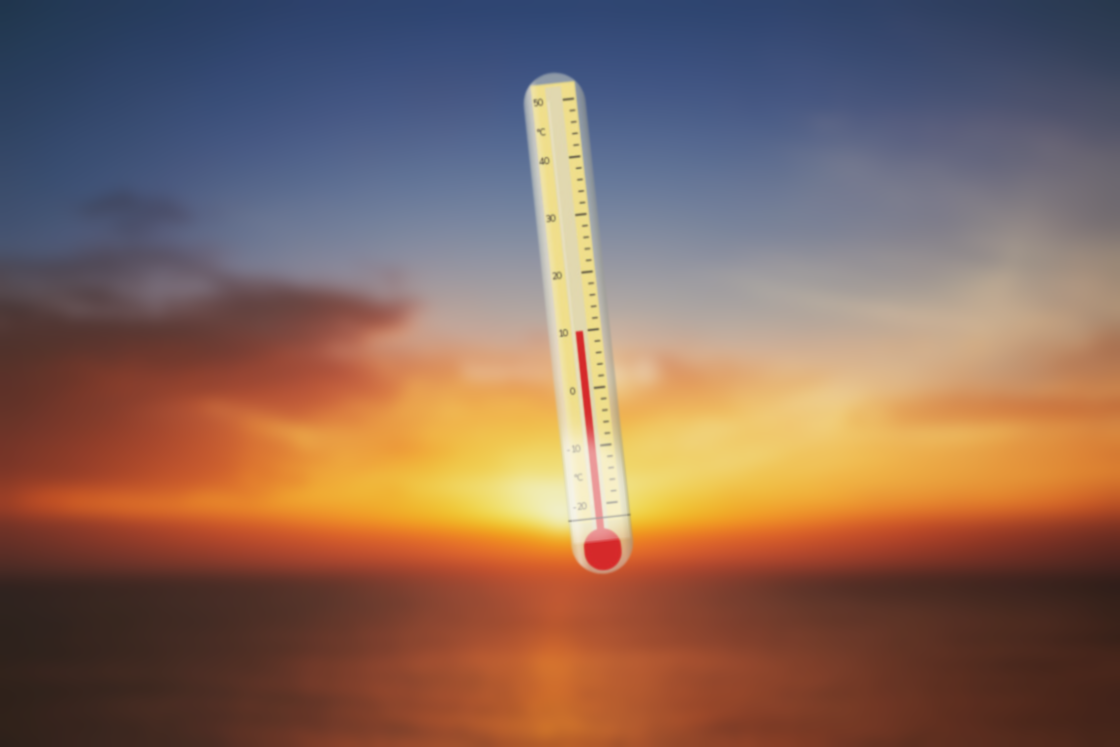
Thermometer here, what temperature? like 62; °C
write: 10; °C
